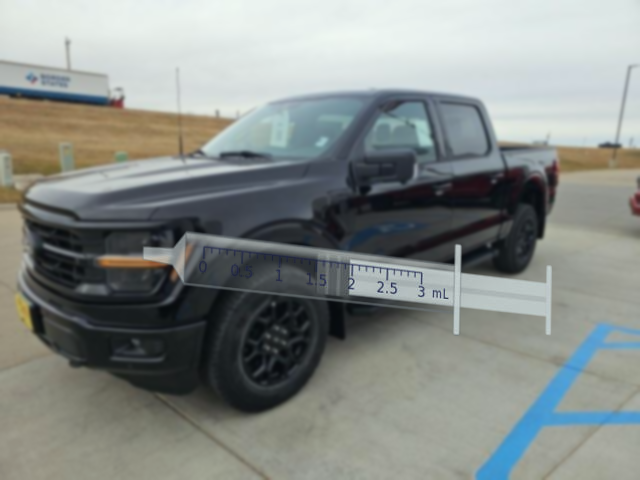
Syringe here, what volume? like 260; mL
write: 1.5; mL
